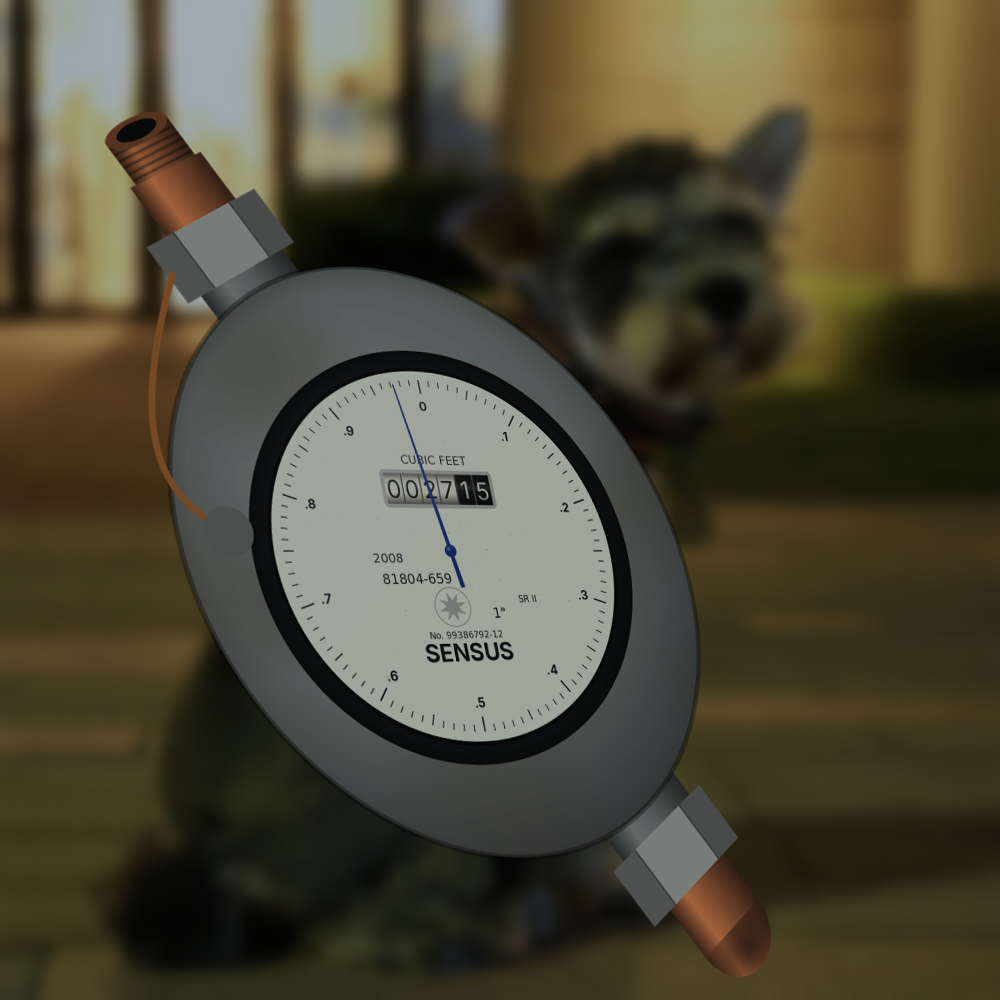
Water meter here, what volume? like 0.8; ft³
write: 2714.97; ft³
